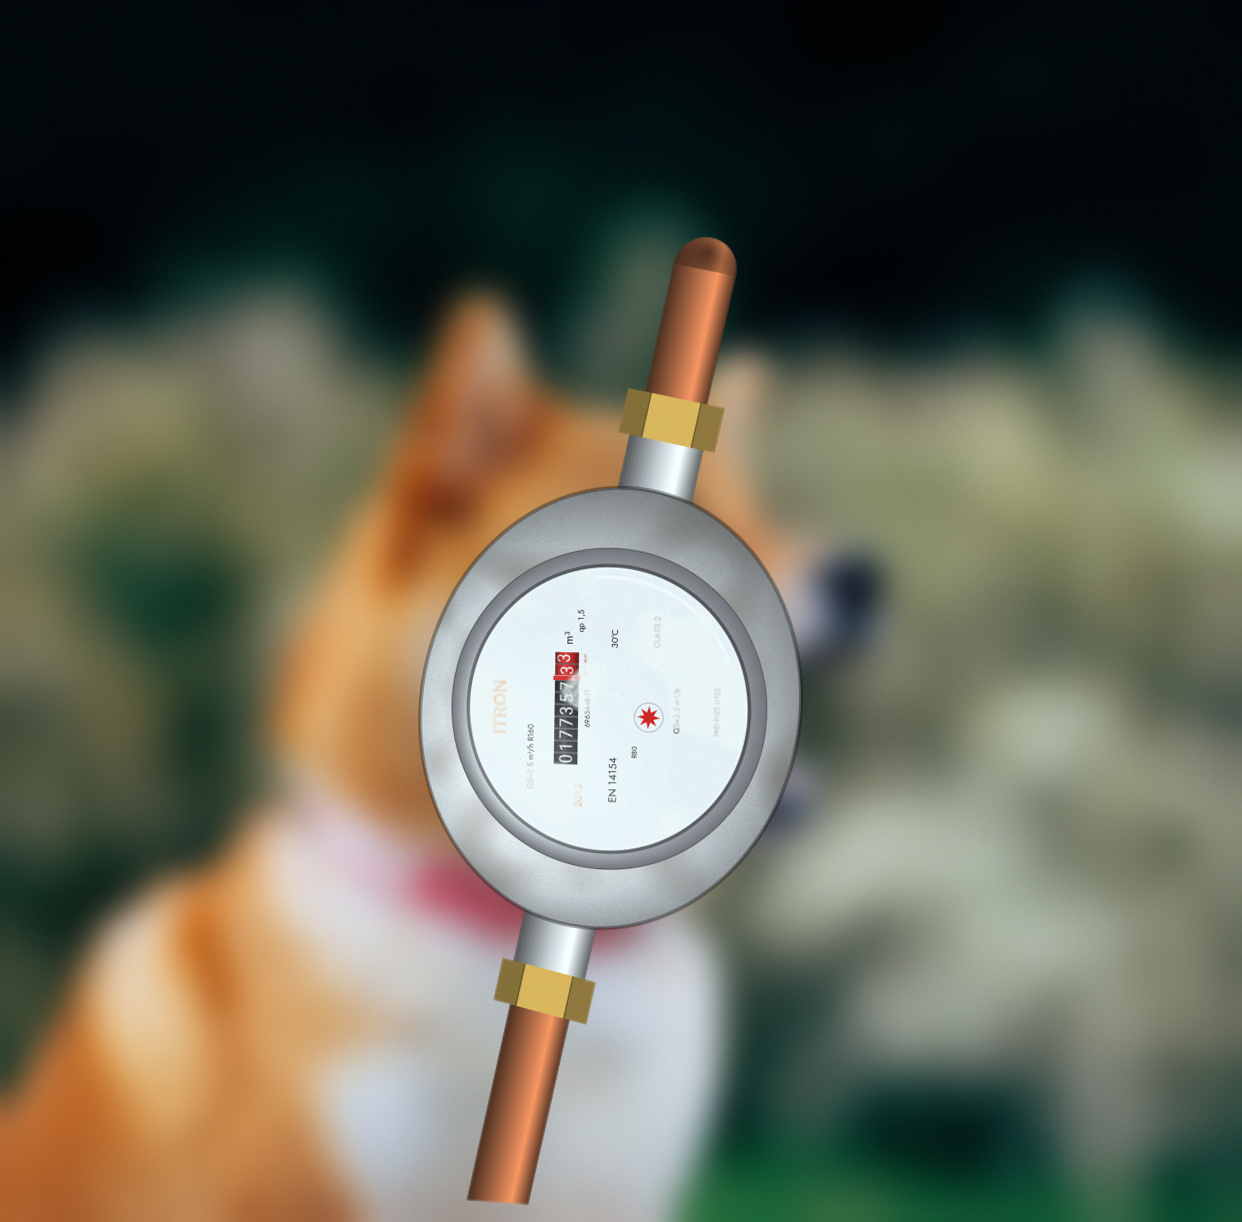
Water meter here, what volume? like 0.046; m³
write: 177357.33; m³
